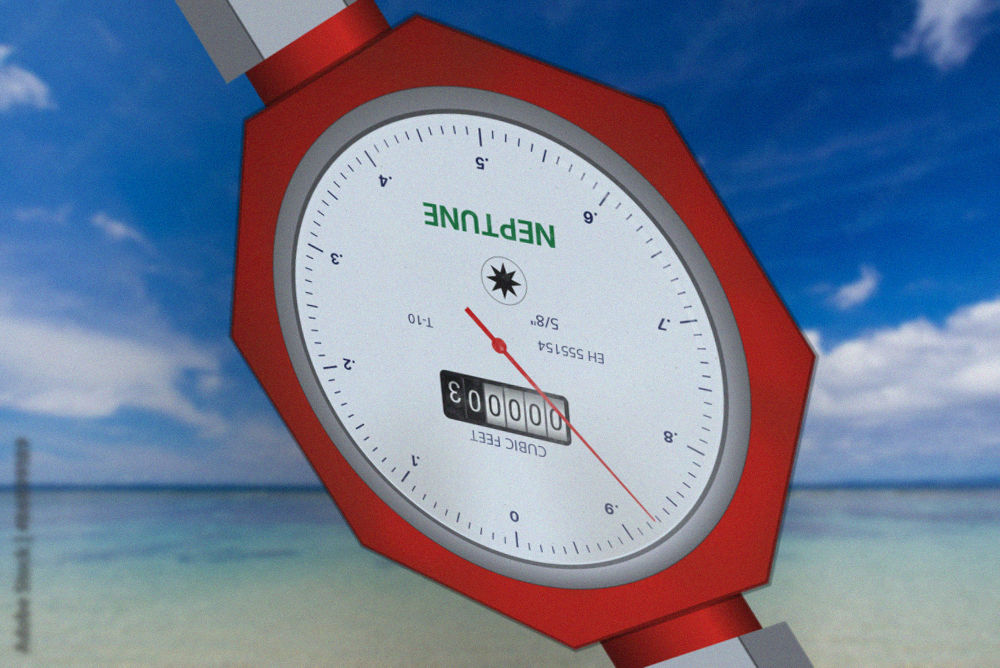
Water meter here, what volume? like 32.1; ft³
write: 2.87; ft³
